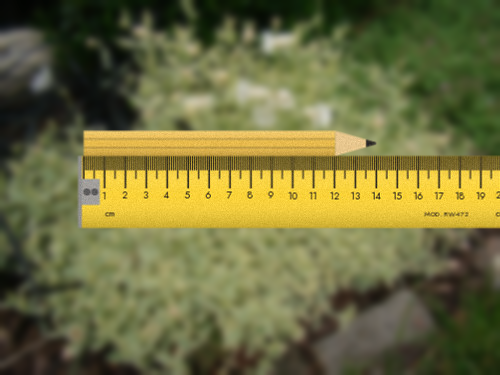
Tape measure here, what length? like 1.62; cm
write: 14; cm
